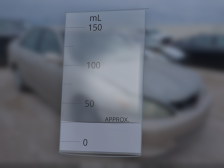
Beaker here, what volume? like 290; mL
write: 25; mL
